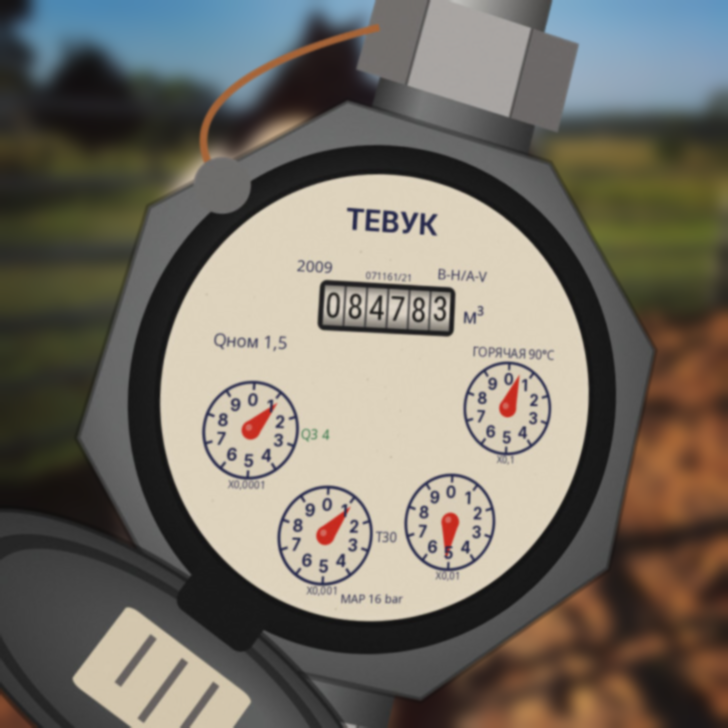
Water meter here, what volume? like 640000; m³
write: 84783.0511; m³
